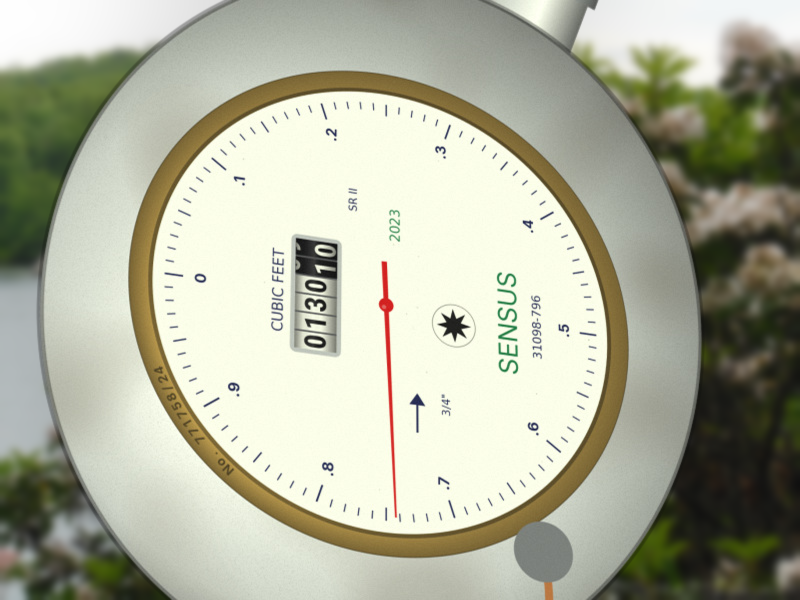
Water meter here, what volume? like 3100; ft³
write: 13009.74; ft³
